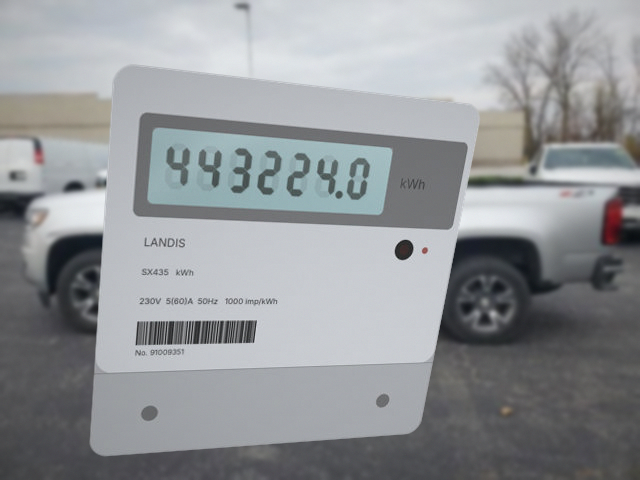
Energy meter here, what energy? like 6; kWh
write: 443224.0; kWh
